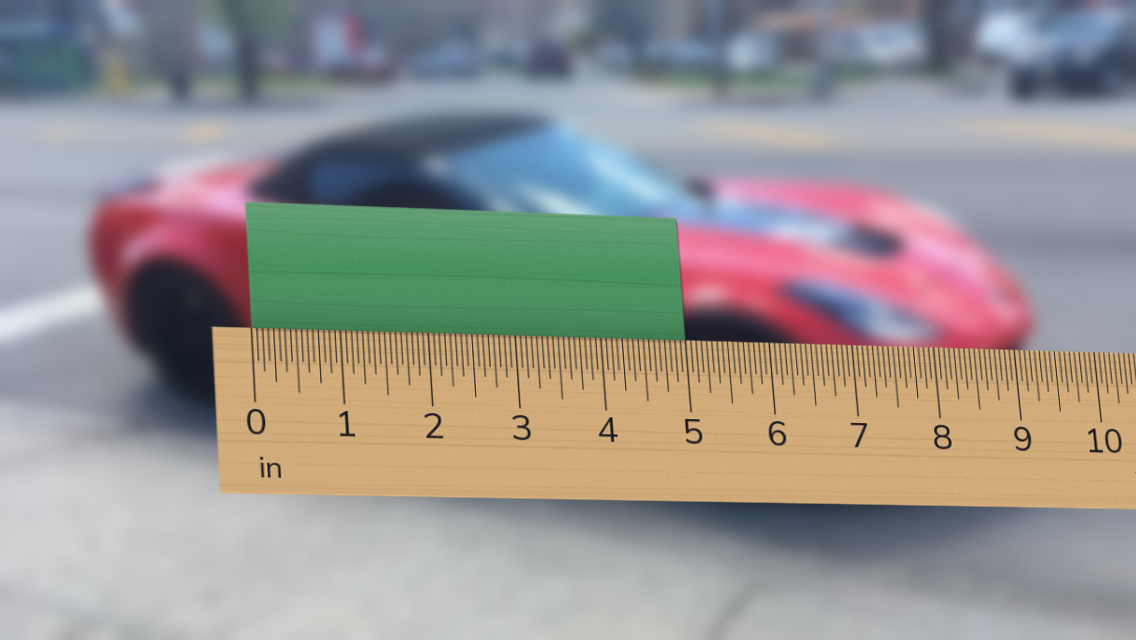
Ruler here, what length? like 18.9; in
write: 5; in
